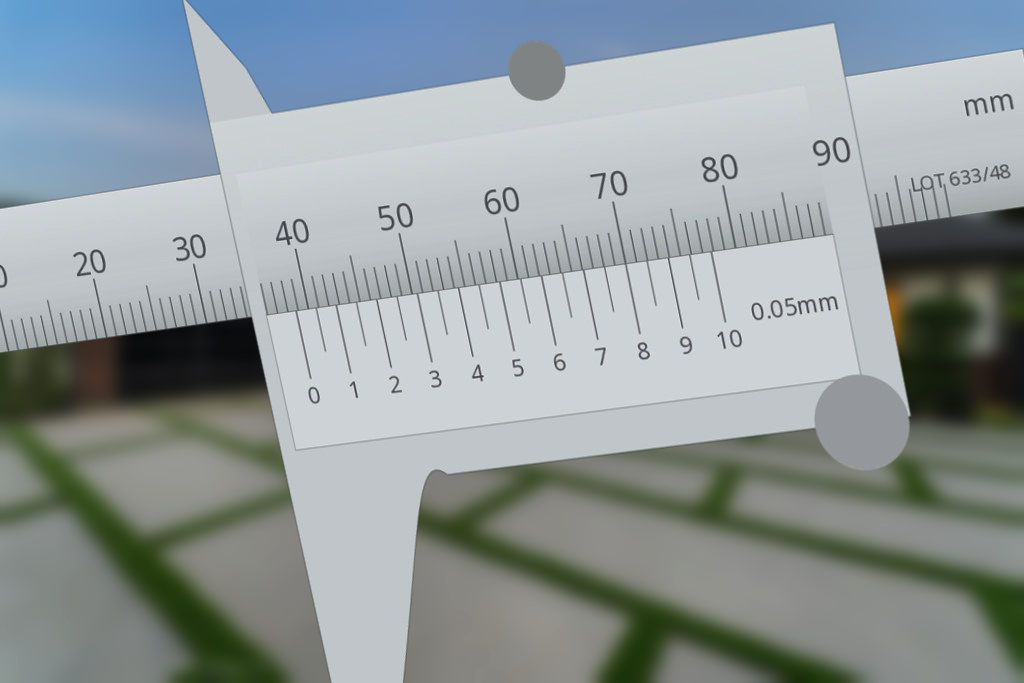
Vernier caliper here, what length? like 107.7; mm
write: 38.8; mm
